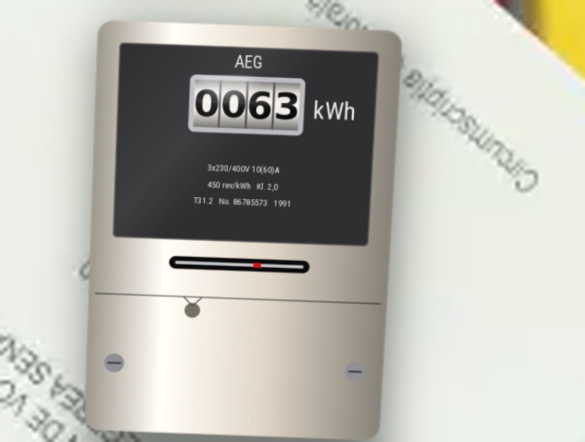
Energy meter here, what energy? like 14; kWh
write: 63; kWh
